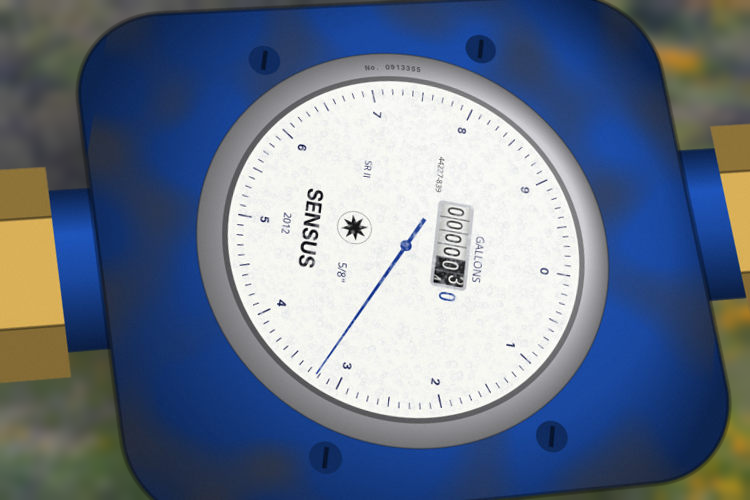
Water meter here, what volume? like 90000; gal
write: 33.2; gal
